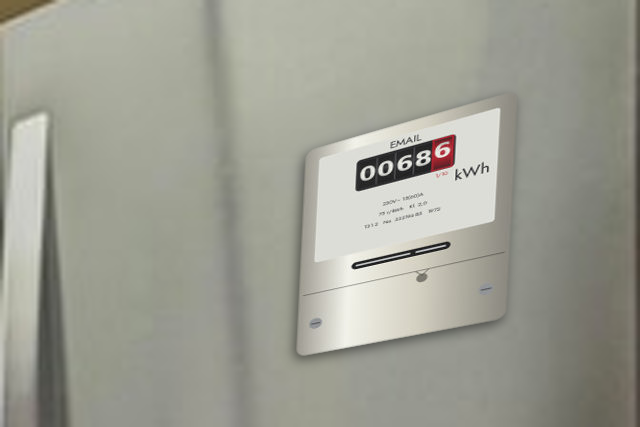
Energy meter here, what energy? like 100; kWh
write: 68.6; kWh
